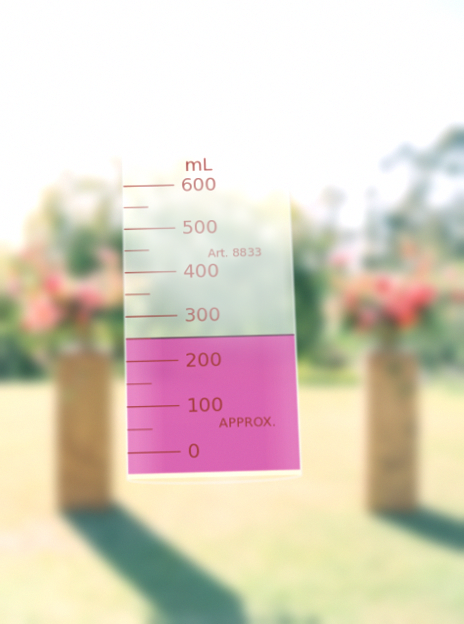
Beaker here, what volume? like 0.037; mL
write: 250; mL
